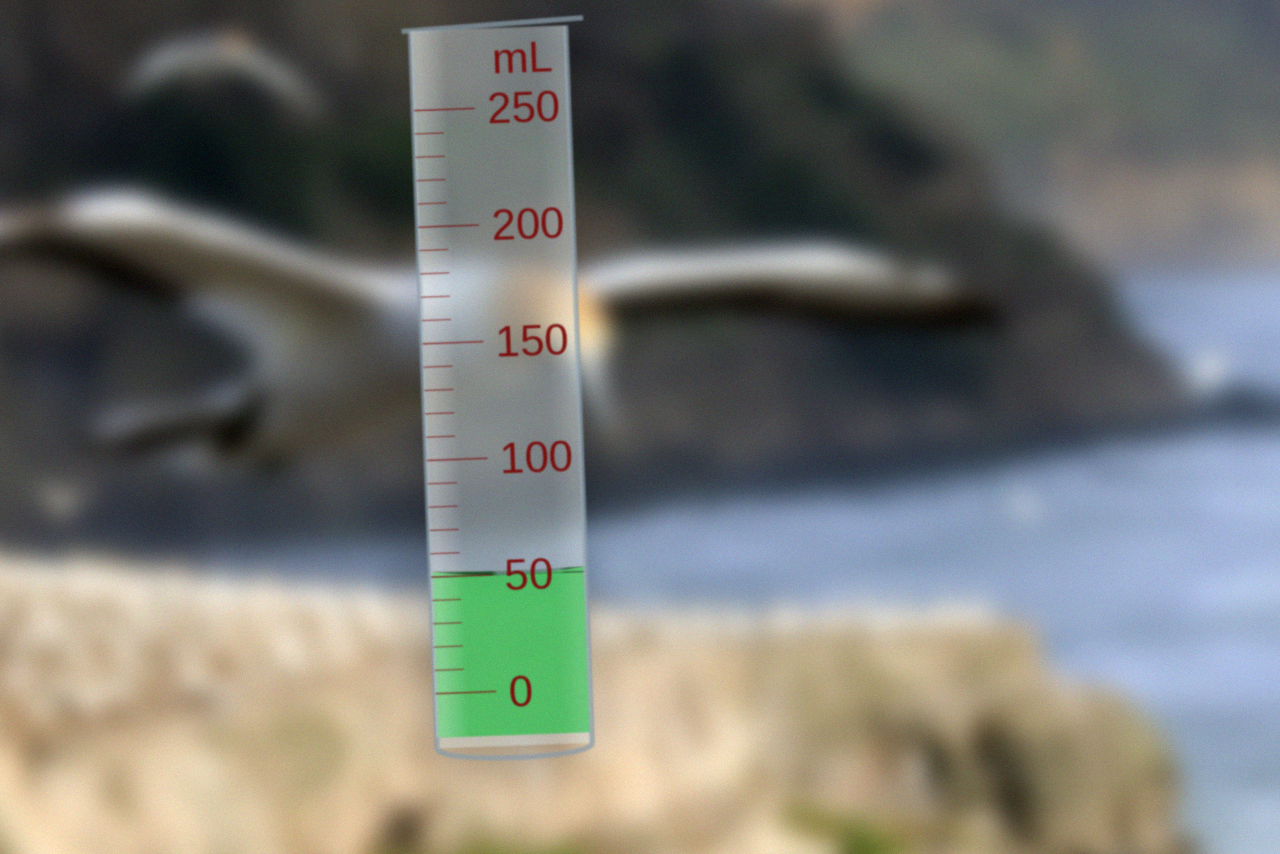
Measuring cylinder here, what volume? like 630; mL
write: 50; mL
